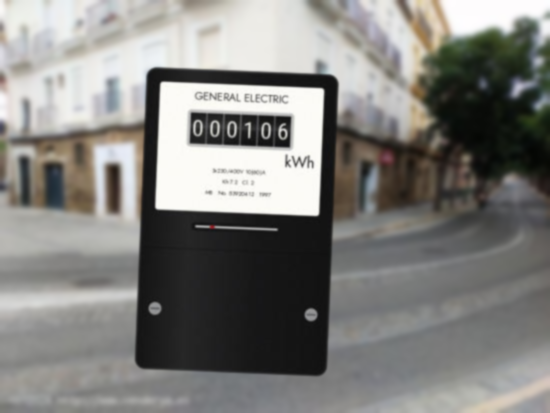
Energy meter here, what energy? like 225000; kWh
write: 106; kWh
